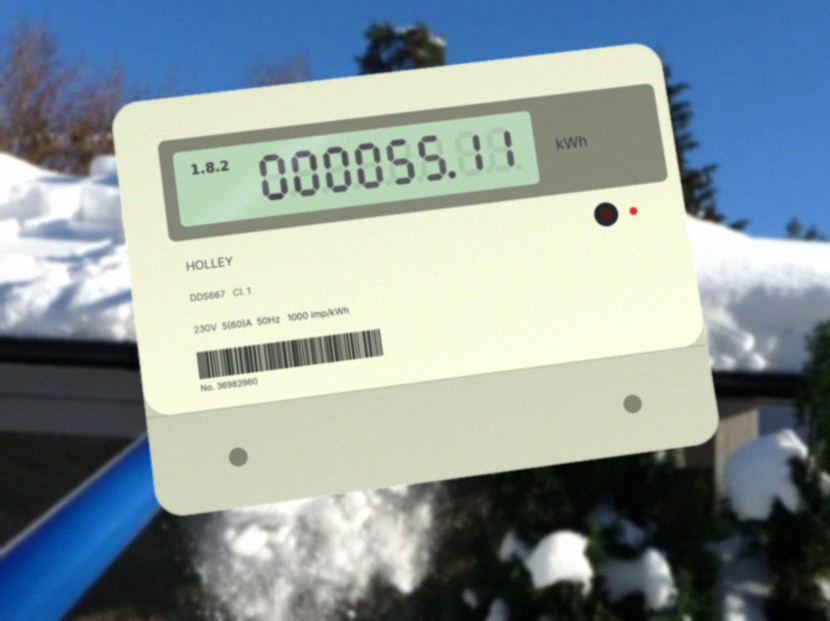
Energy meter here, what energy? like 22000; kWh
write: 55.11; kWh
